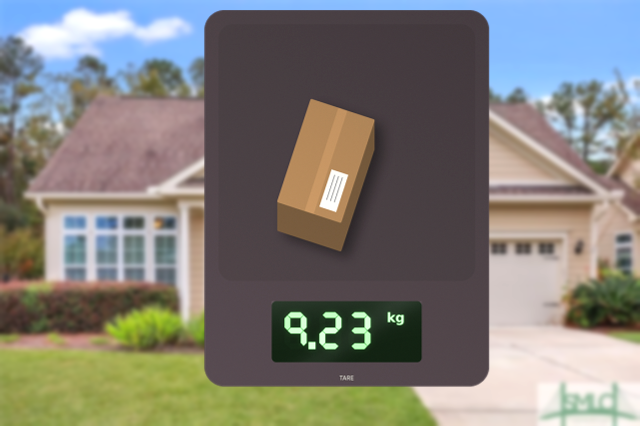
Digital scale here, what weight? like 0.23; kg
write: 9.23; kg
